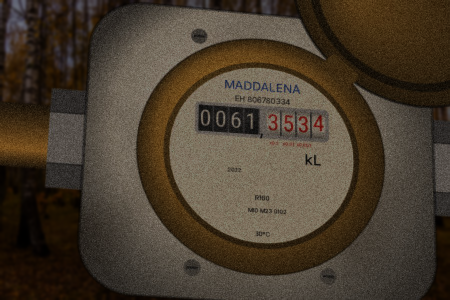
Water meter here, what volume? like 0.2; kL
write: 61.3534; kL
